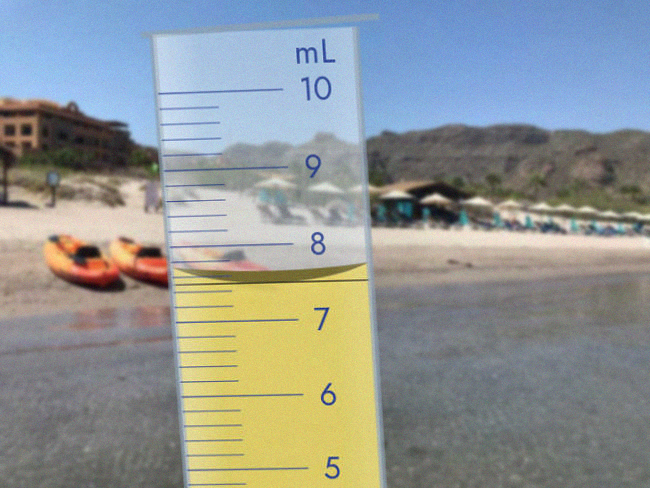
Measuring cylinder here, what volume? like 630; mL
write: 7.5; mL
